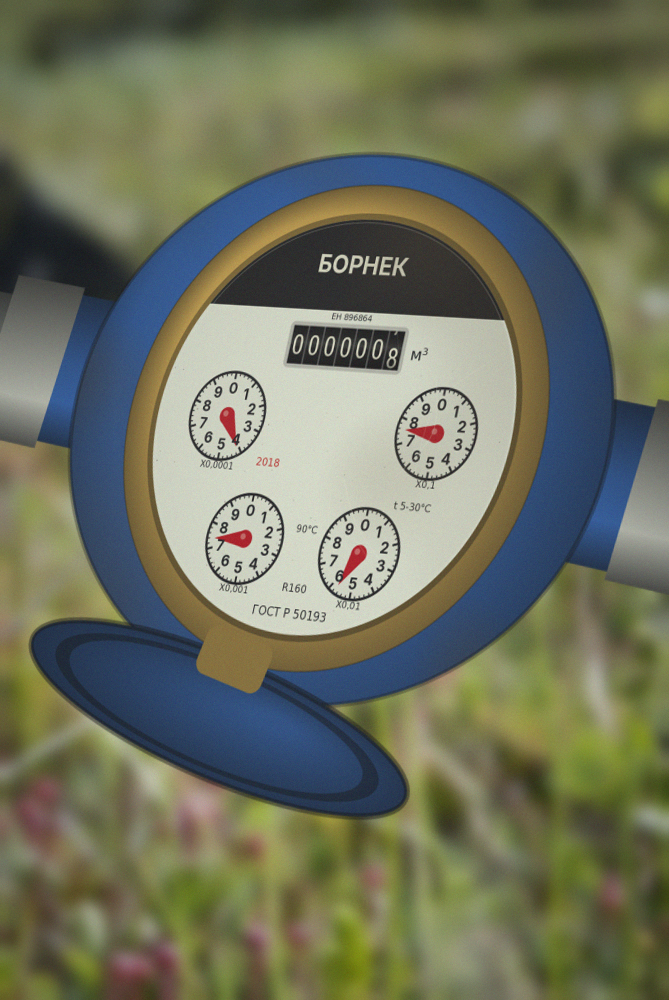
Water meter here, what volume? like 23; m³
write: 7.7574; m³
